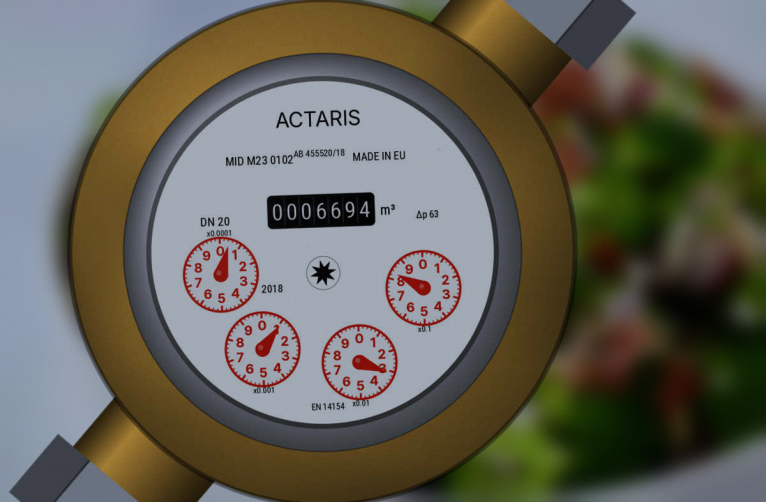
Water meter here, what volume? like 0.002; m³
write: 6694.8310; m³
